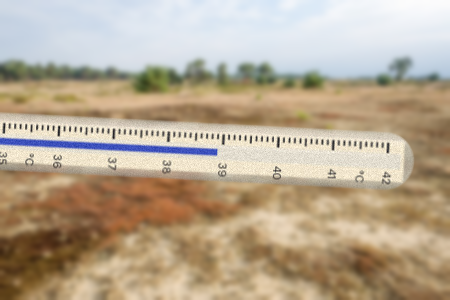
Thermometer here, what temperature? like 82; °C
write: 38.9; °C
